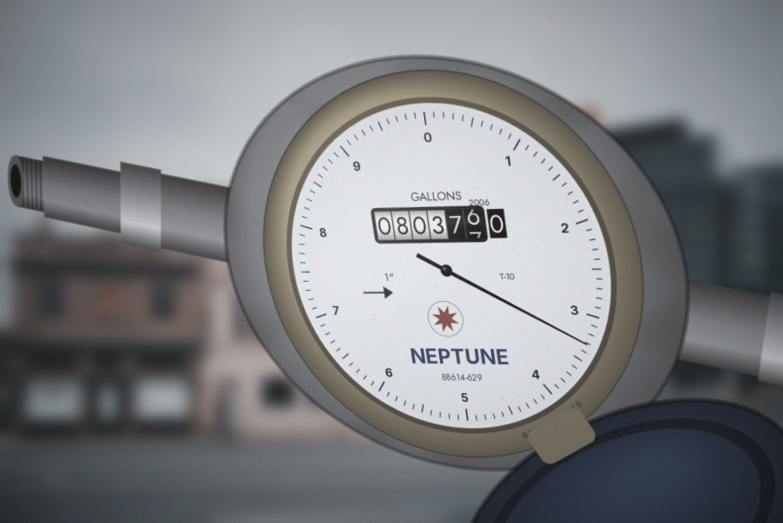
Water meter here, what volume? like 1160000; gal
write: 803763.3; gal
